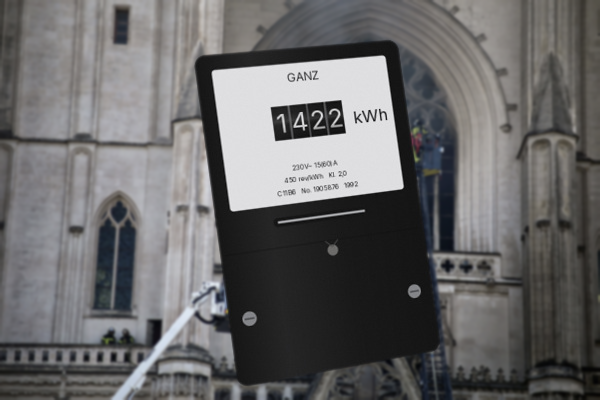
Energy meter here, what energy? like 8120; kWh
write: 1422; kWh
